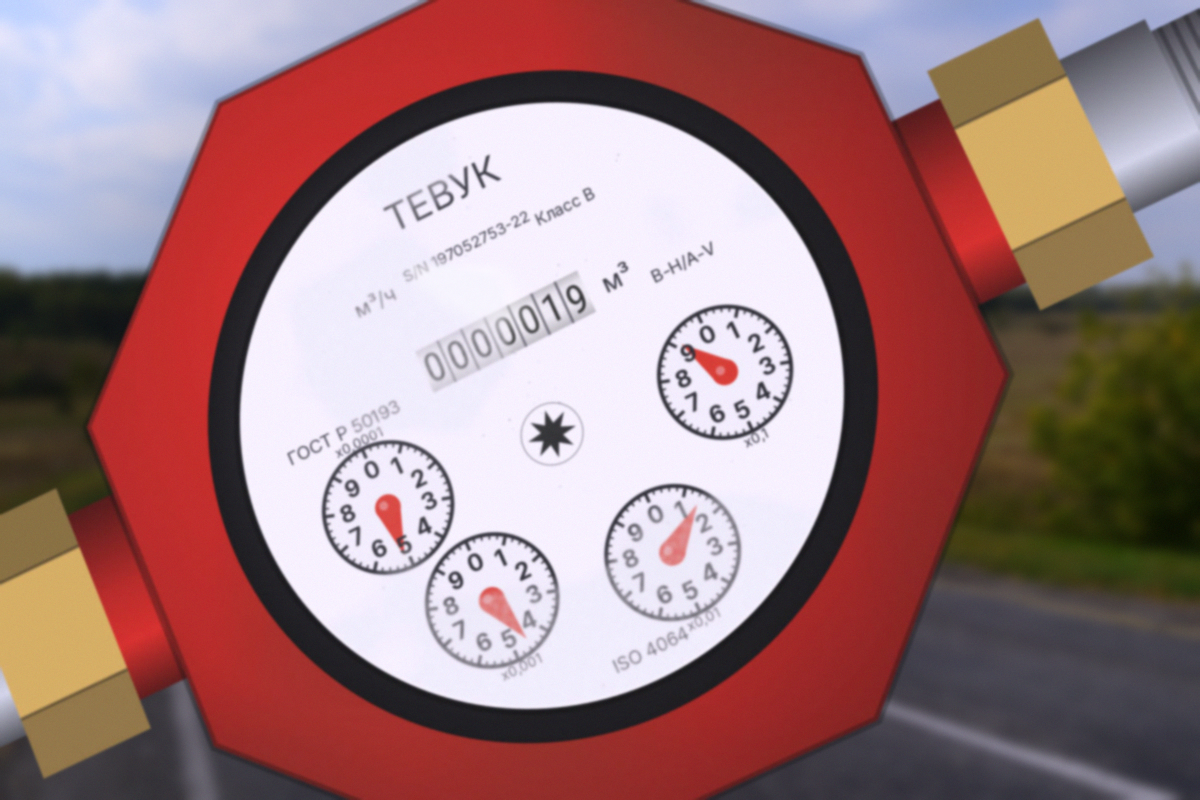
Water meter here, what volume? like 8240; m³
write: 18.9145; m³
